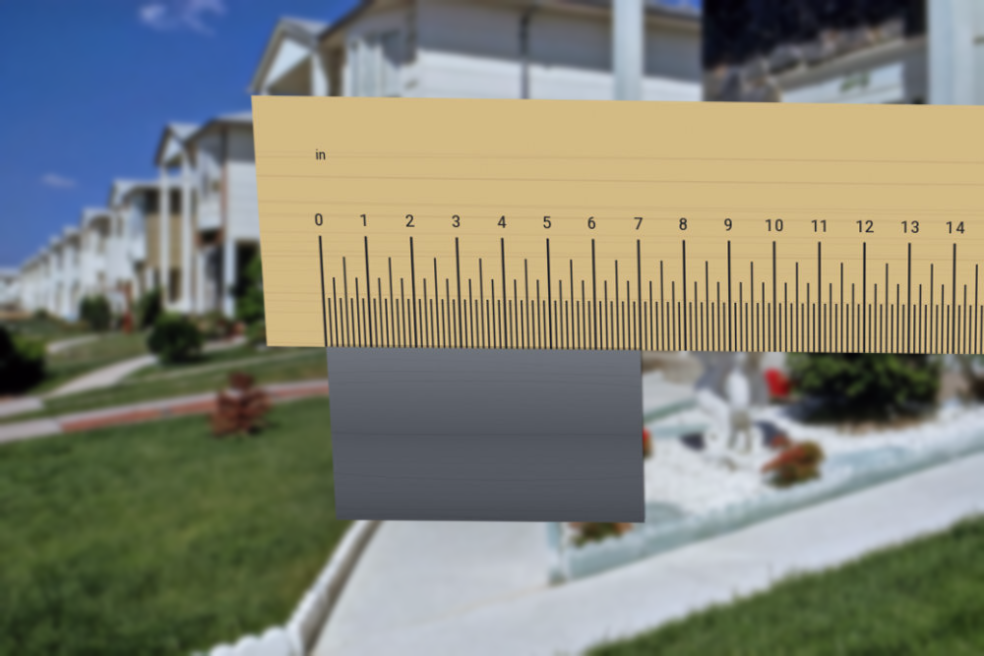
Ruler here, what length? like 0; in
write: 7; in
